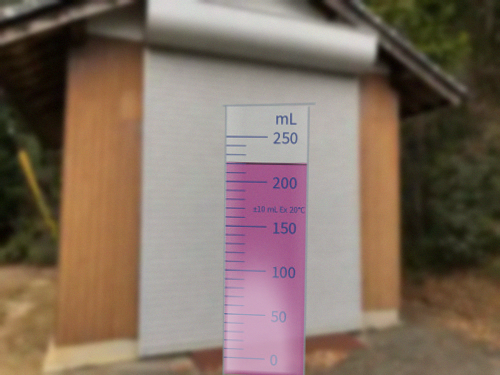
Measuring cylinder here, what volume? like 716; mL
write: 220; mL
